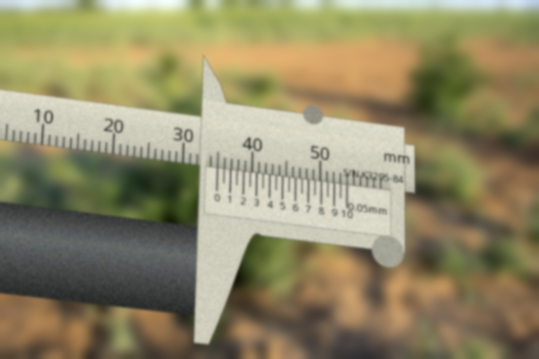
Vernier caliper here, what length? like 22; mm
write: 35.0; mm
